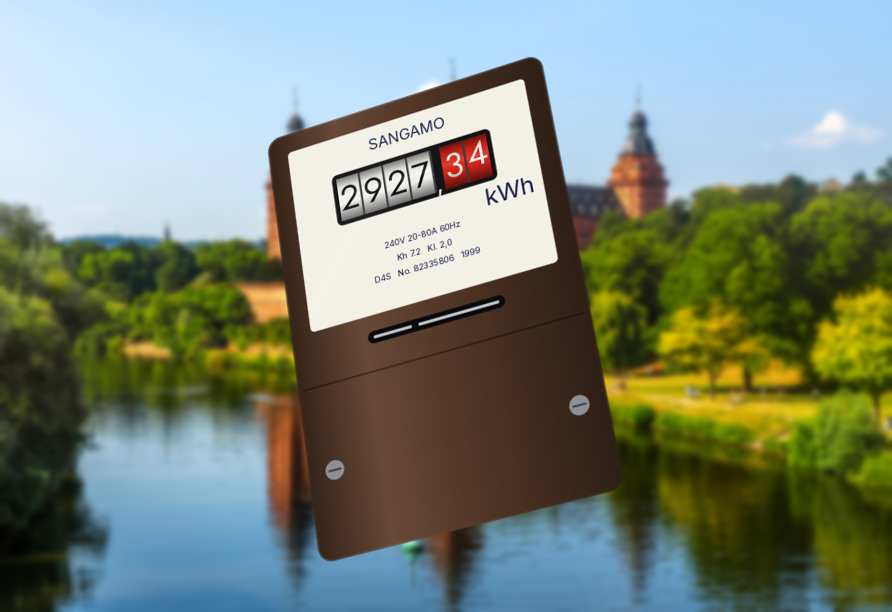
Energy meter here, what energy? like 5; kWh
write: 2927.34; kWh
